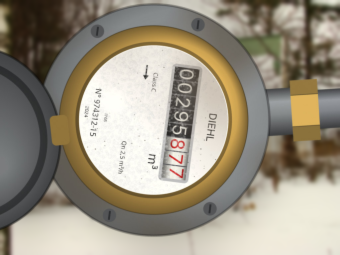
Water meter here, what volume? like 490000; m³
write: 295.877; m³
